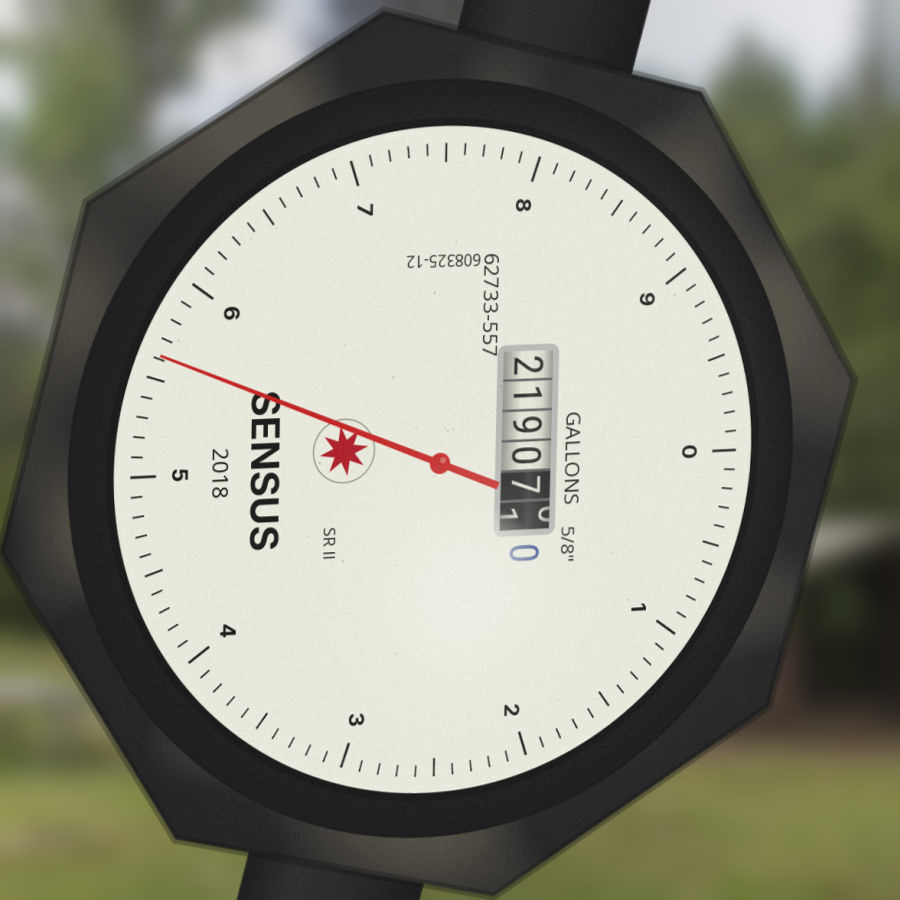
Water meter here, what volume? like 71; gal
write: 2190705.6; gal
